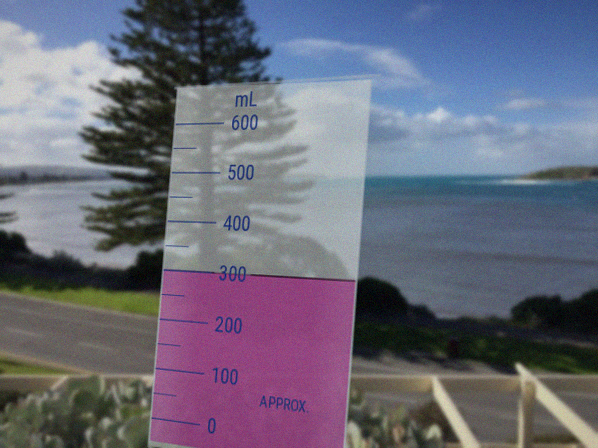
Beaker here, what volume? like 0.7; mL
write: 300; mL
